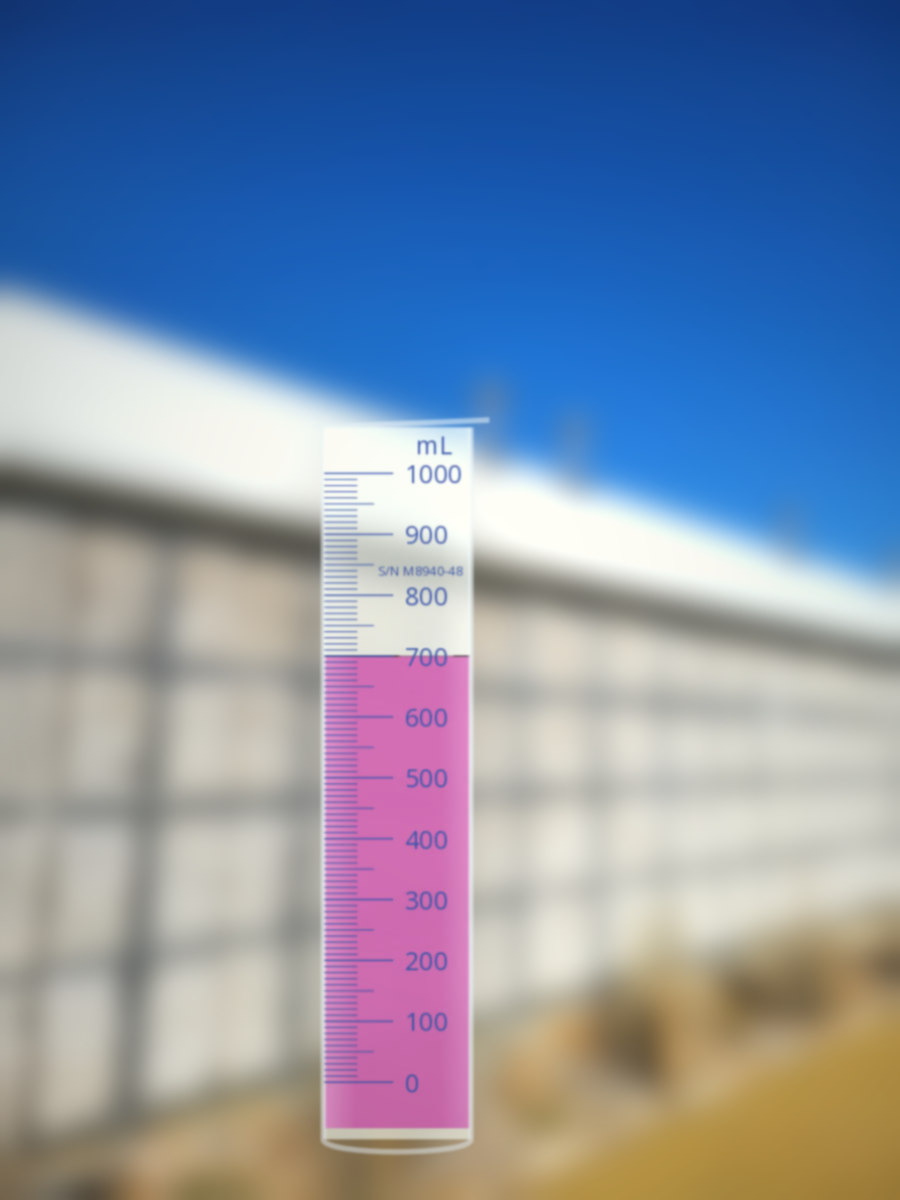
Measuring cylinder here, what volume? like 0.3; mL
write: 700; mL
